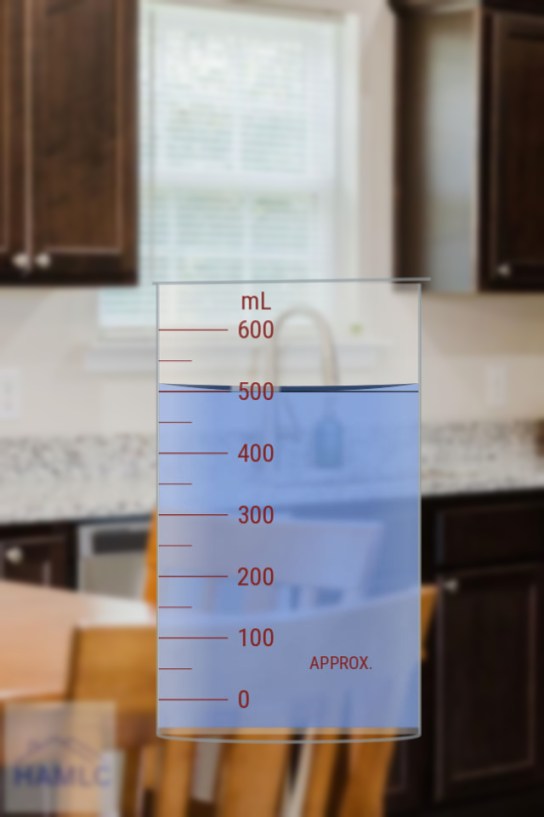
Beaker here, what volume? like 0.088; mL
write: 500; mL
